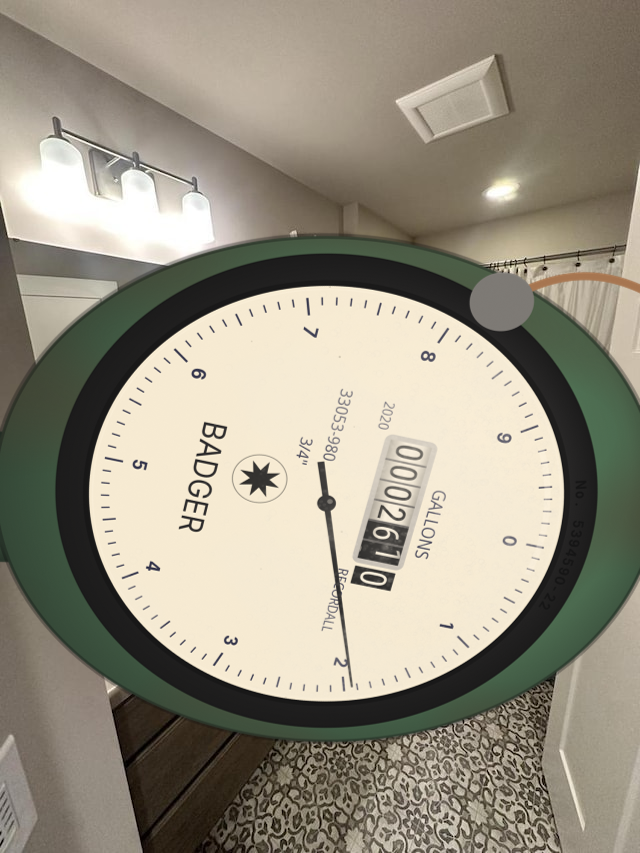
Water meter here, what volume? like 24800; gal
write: 2611.9; gal
